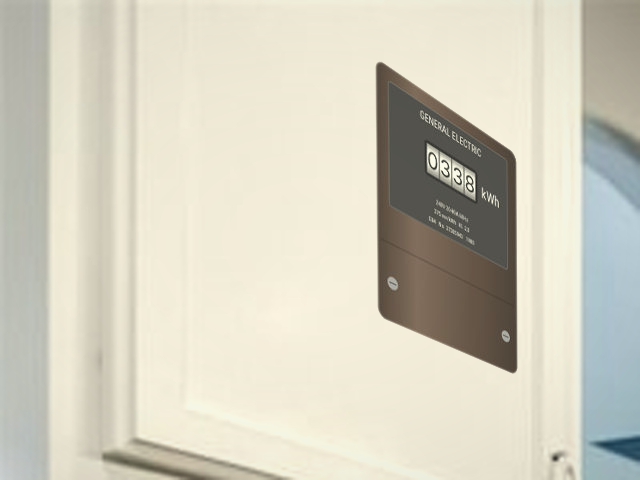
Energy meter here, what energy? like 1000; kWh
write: 338; kWh
